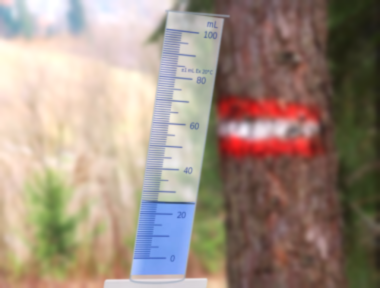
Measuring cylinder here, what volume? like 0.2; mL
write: 25; mL
